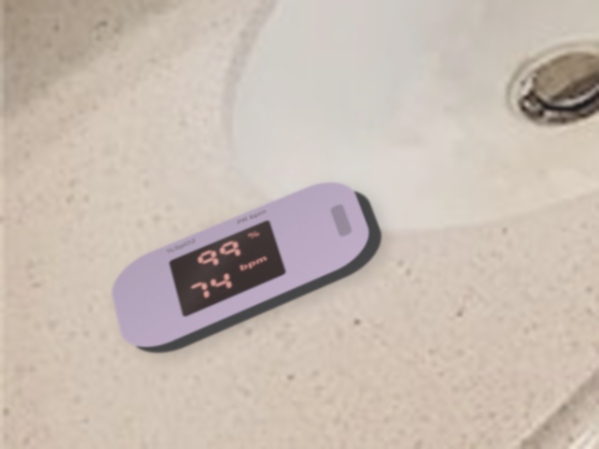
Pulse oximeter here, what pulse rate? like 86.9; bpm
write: 74; bpm
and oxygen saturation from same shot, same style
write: 99; %
